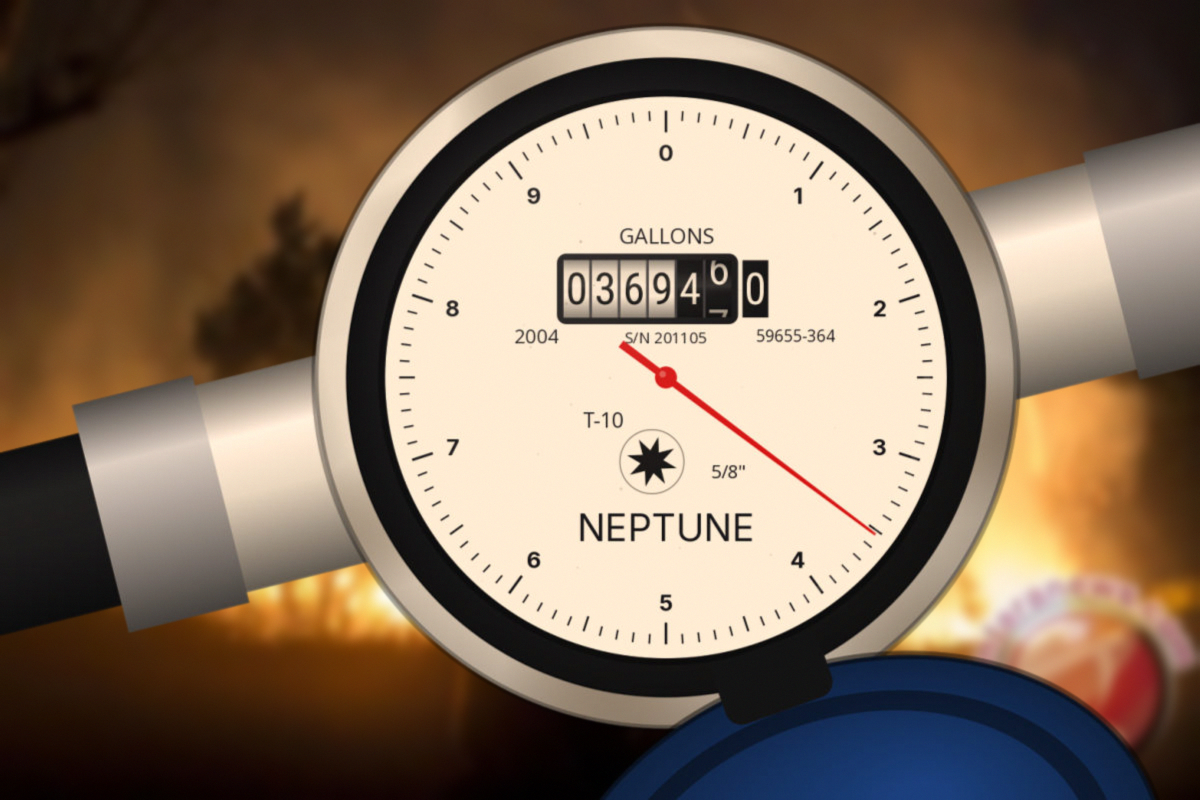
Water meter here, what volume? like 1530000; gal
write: 369463.5; gal
